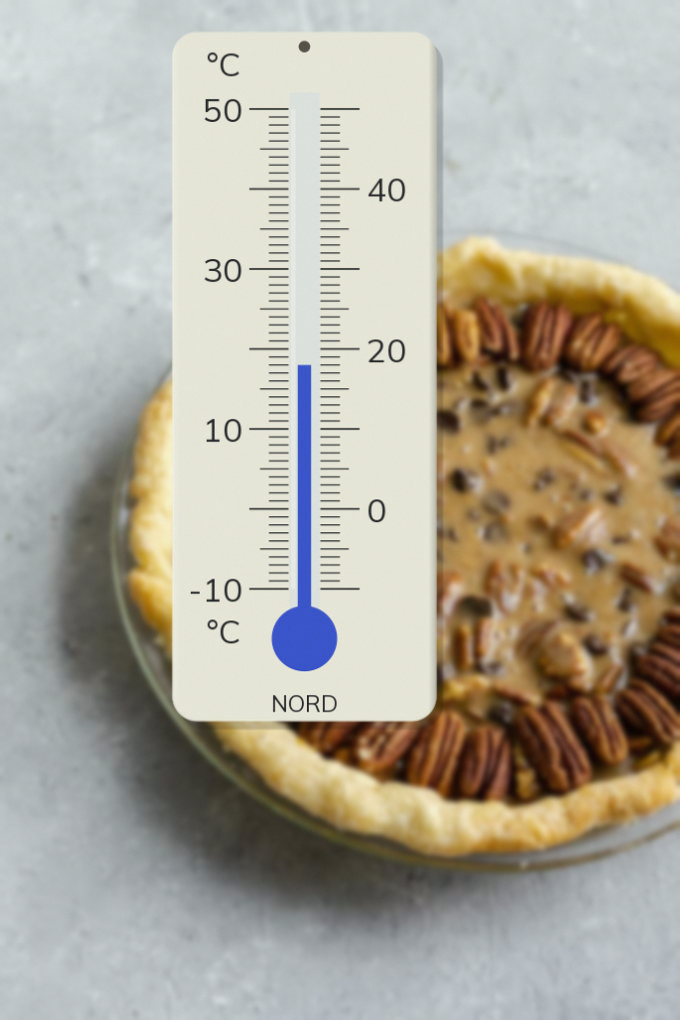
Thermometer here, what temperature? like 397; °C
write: 18; °C
